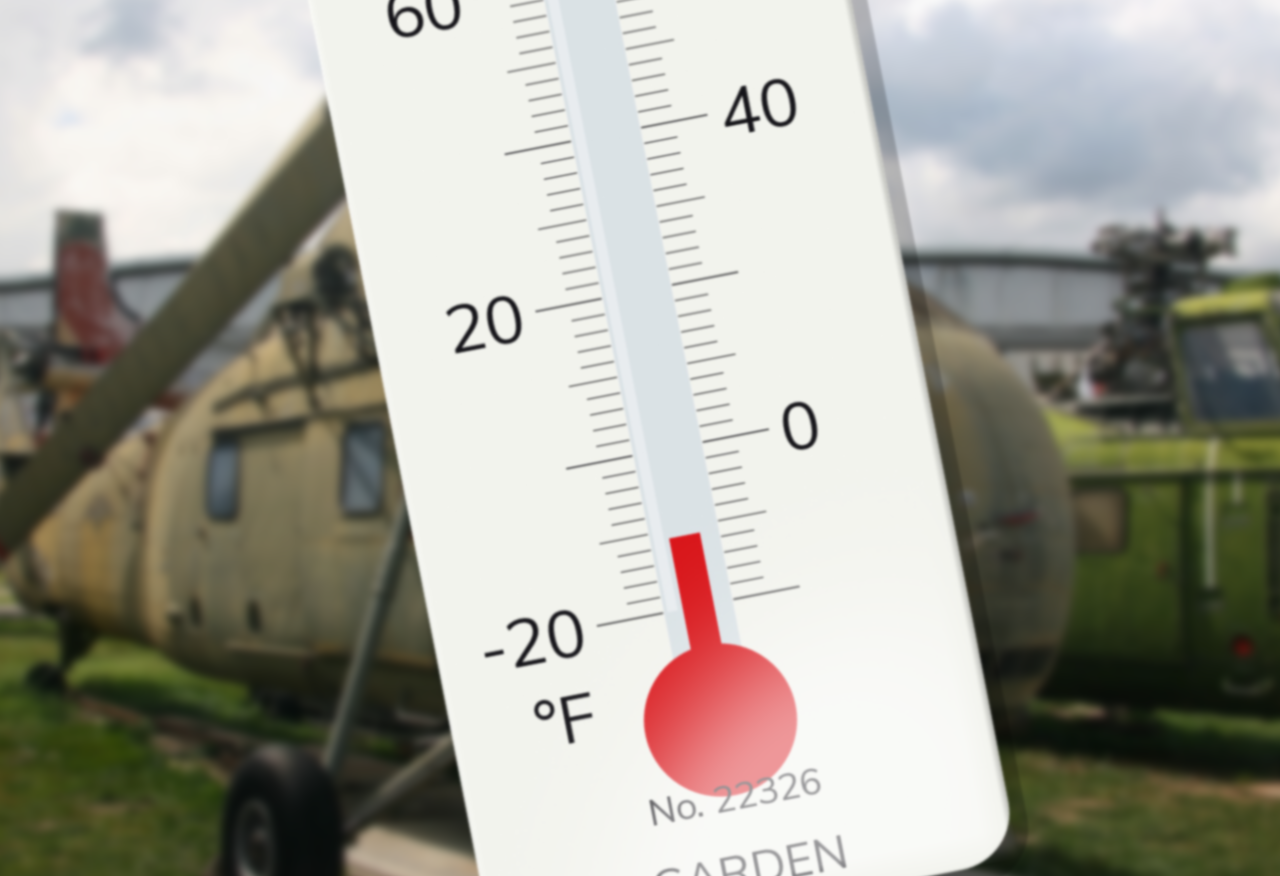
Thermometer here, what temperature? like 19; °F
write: -11; °F
